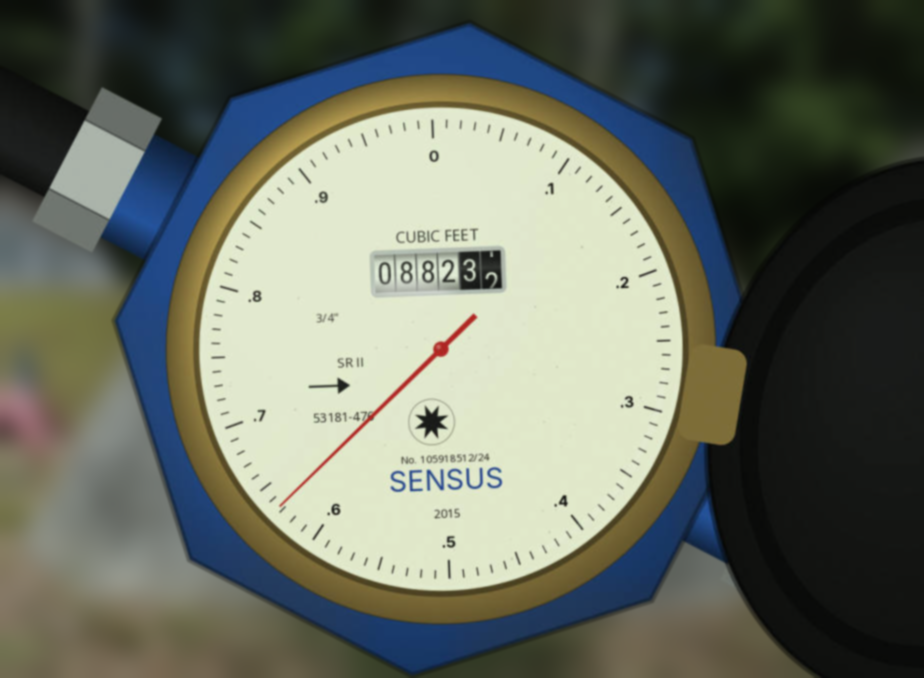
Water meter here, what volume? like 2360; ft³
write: 88231.63; ft³
